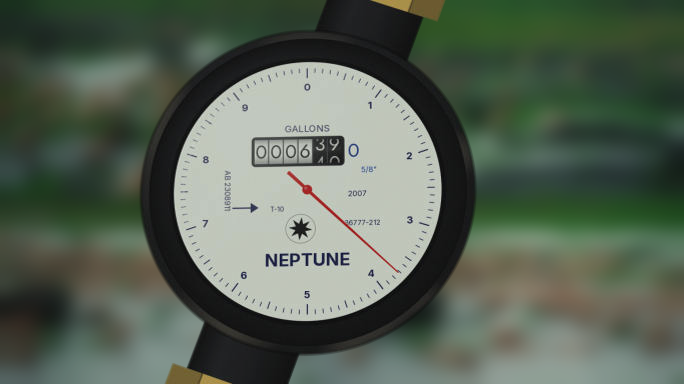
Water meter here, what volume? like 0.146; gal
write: 6393.7; gal
